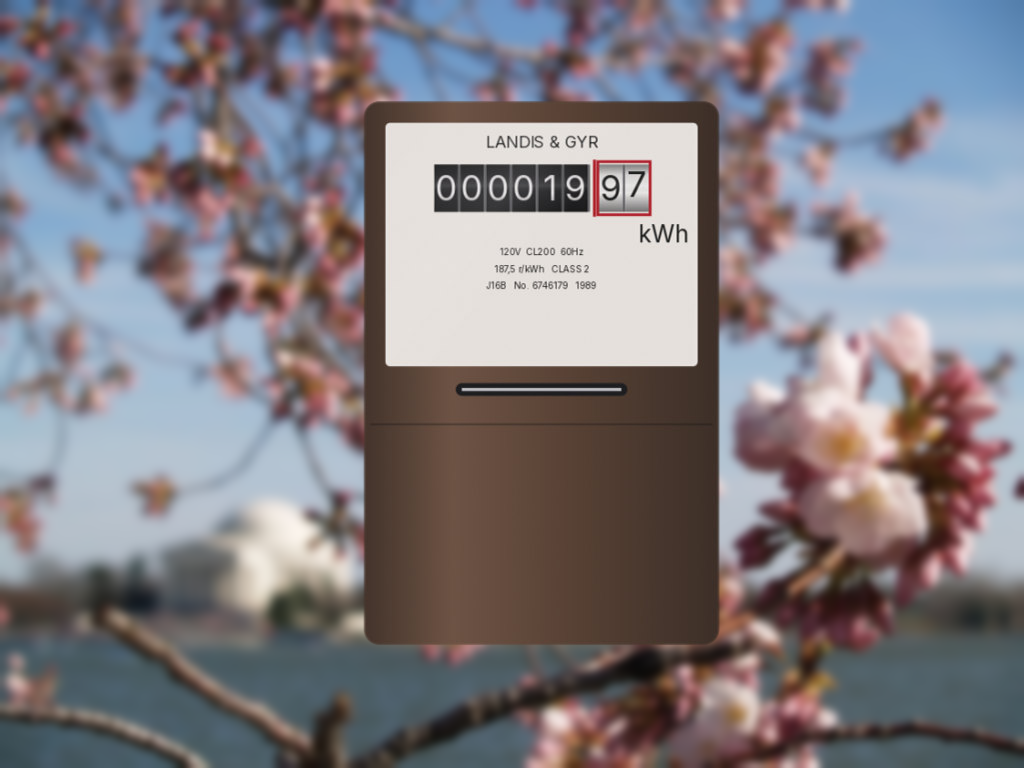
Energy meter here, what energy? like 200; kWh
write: 19.97; kWh
